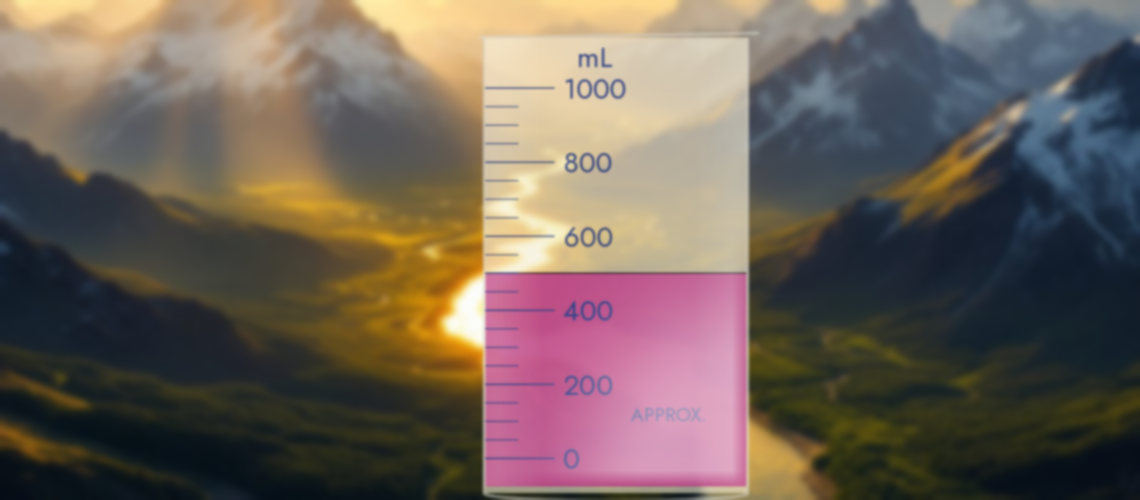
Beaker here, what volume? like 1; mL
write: 500; mL
